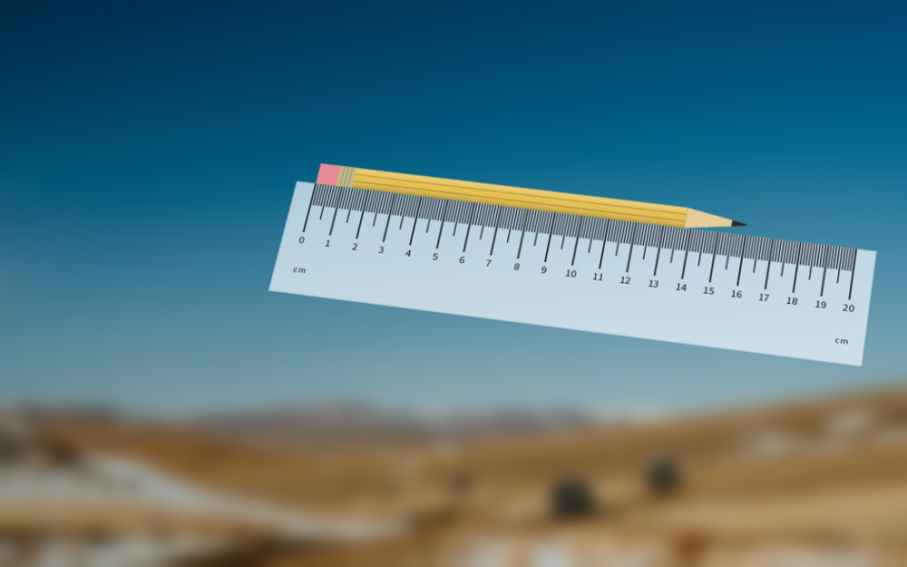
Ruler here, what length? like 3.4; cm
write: 16; cm
